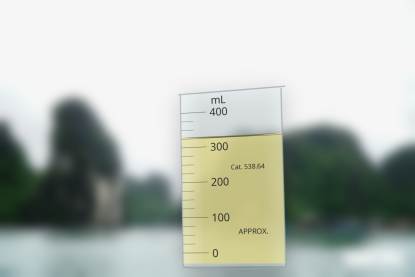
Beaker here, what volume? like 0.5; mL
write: 325; mL
